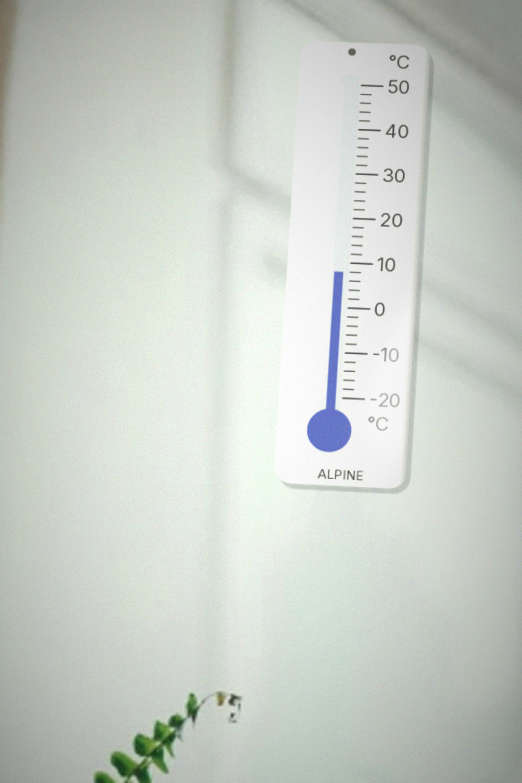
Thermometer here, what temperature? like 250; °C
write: 8; °C
